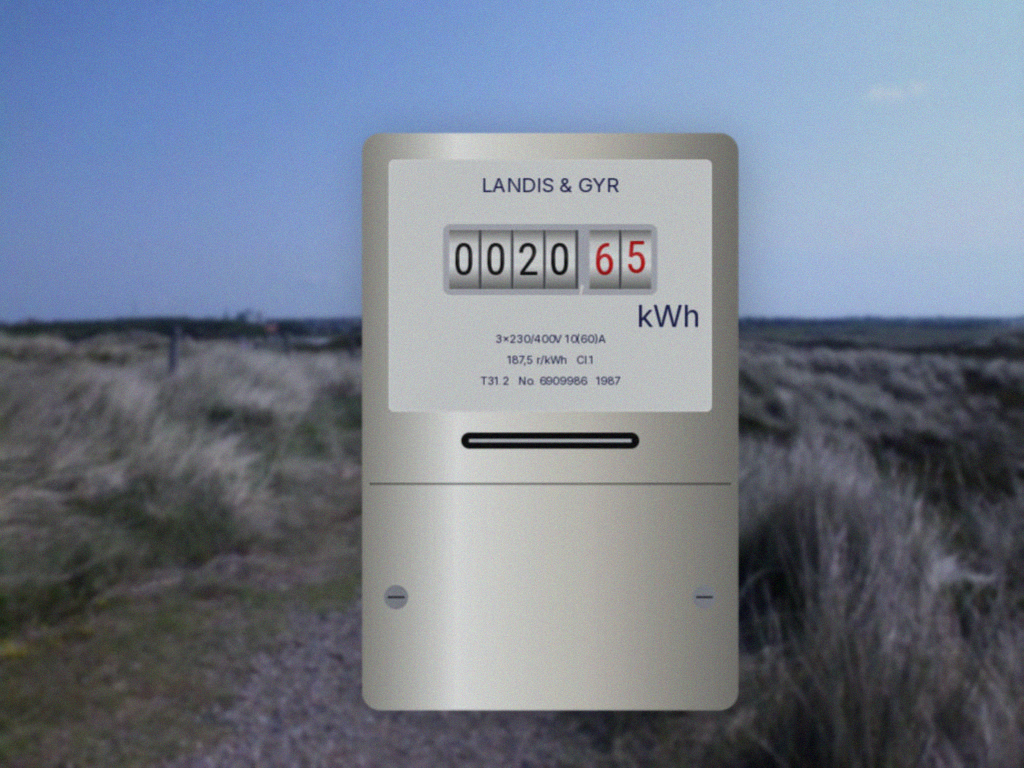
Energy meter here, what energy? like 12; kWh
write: 20.65; kWh
